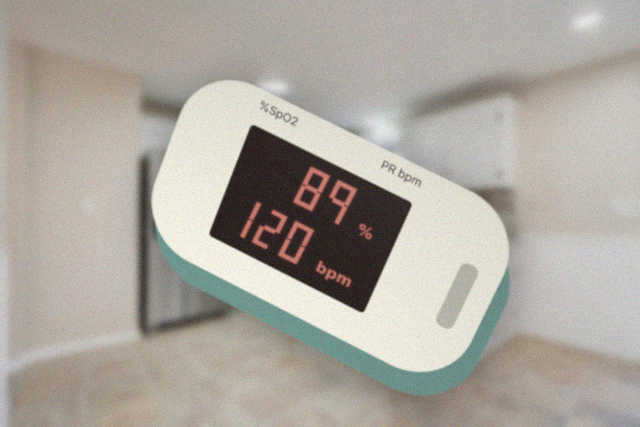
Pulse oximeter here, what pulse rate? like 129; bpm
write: 120; bpm
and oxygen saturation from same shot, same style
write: 89; %
